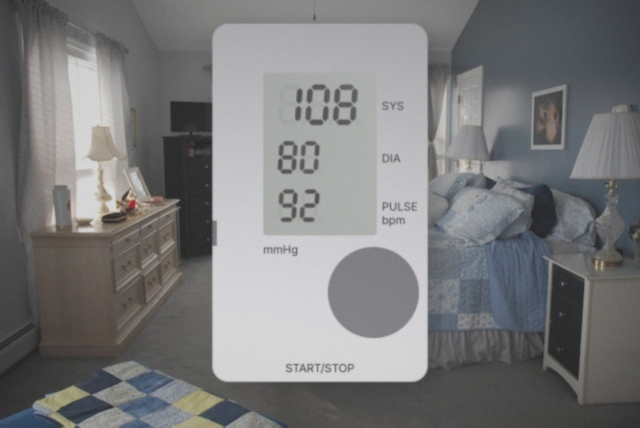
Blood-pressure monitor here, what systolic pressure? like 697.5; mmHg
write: 108; mmHg
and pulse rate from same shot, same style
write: 92; bpm
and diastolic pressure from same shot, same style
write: 80; mmHg
